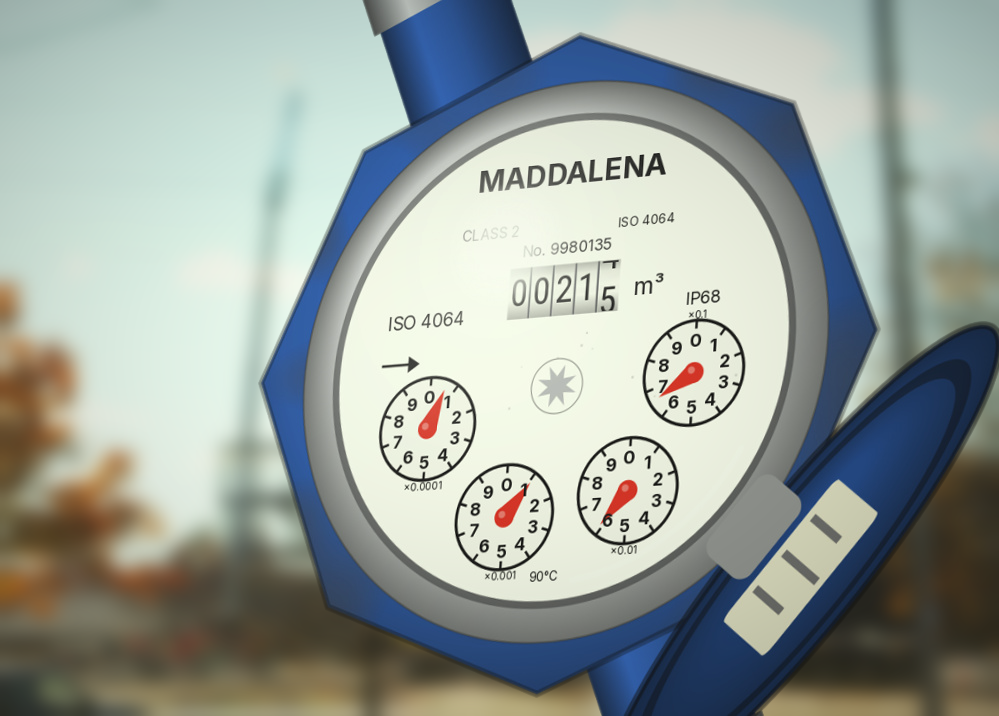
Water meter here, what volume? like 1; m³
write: 214.6610; m³
